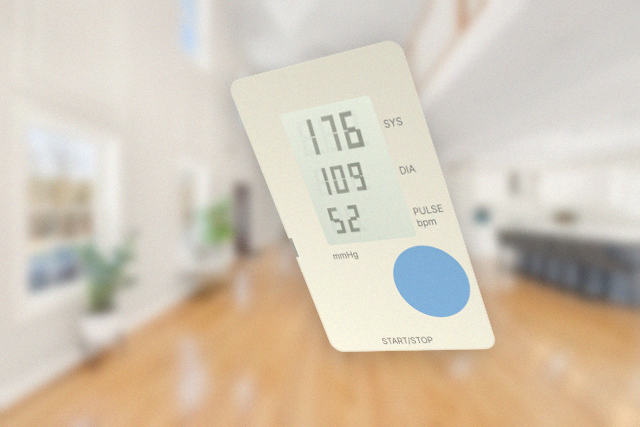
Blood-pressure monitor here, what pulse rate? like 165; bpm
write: 52; bpm
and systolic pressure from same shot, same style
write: 176; mmHg
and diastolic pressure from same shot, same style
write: 109; mmHg
